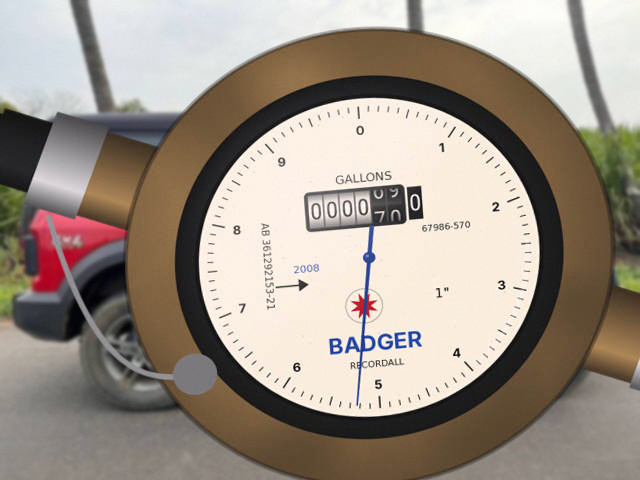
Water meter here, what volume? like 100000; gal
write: 695.2; gal
